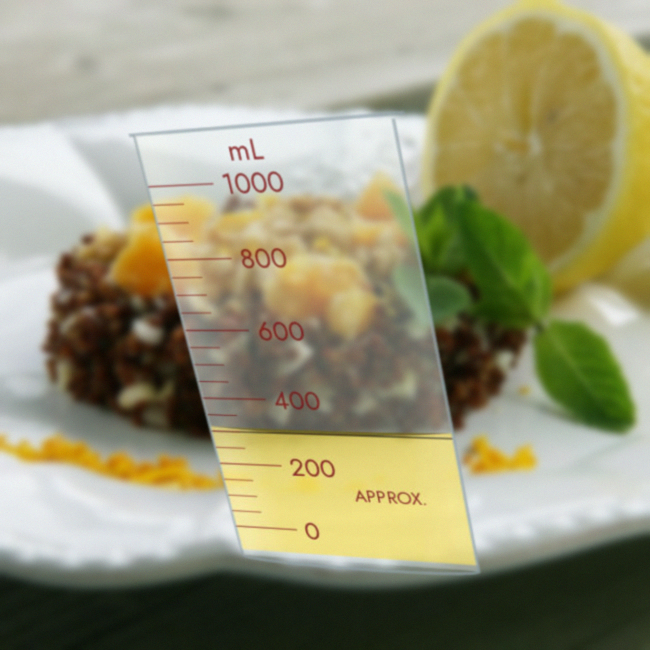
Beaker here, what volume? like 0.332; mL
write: 300; mL
